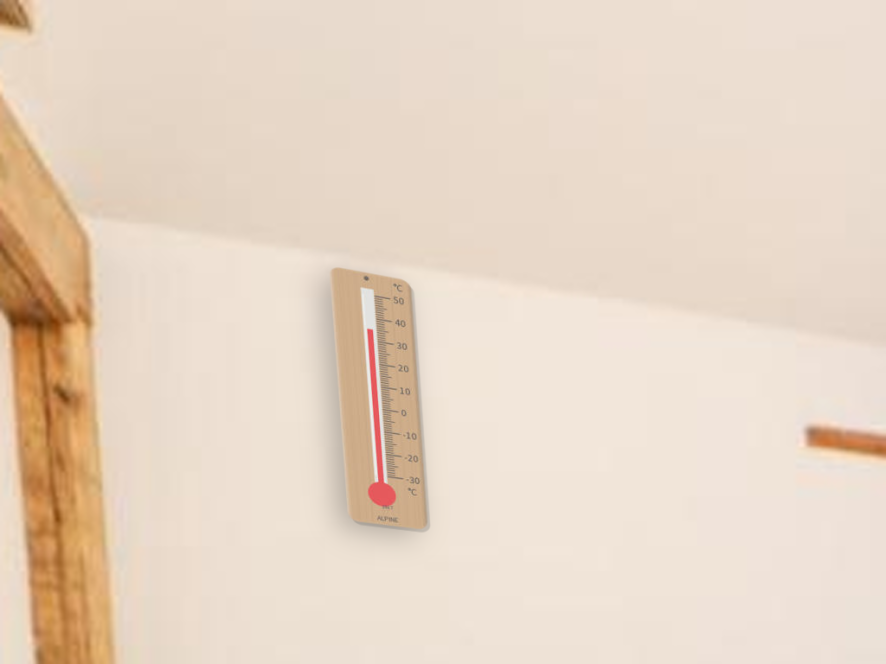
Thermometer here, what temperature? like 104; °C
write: 35; °C
